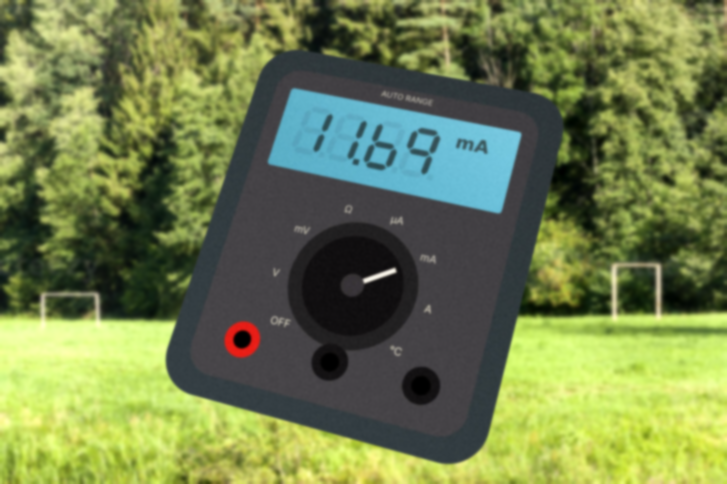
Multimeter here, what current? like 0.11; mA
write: 11.69; mA
